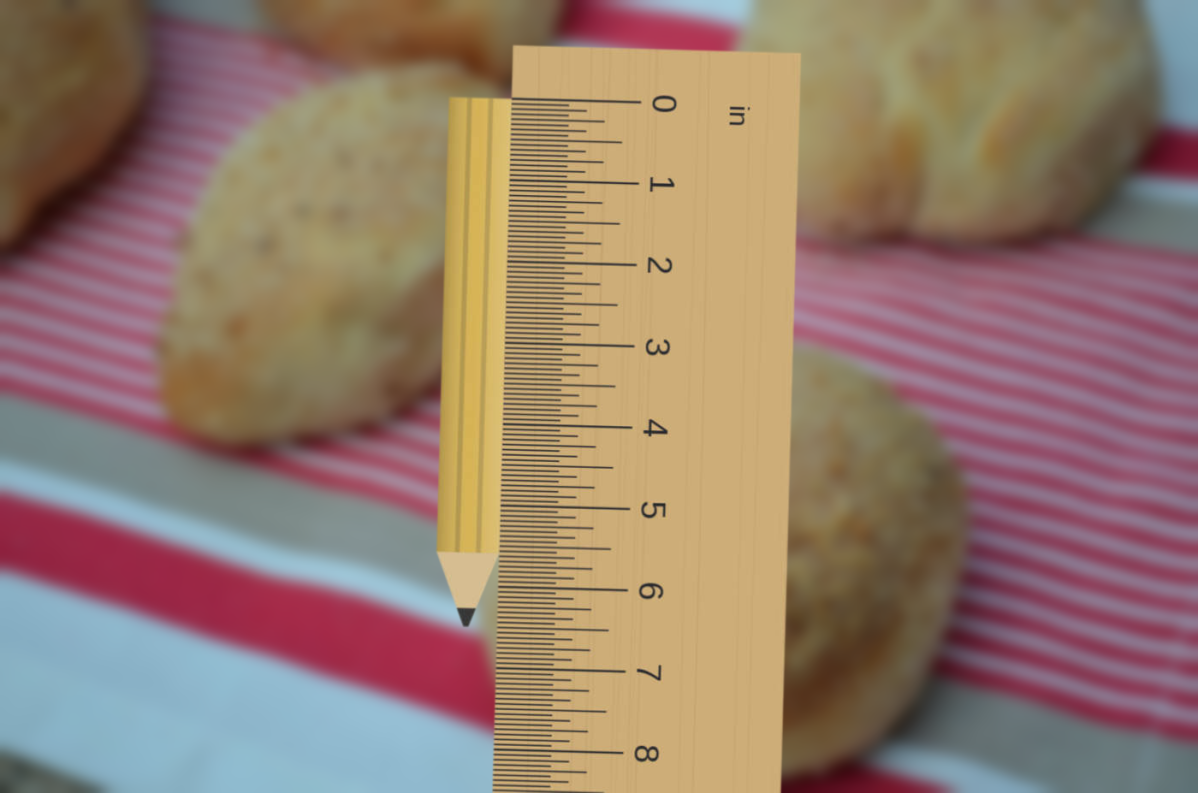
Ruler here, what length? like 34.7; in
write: 6.5; in
